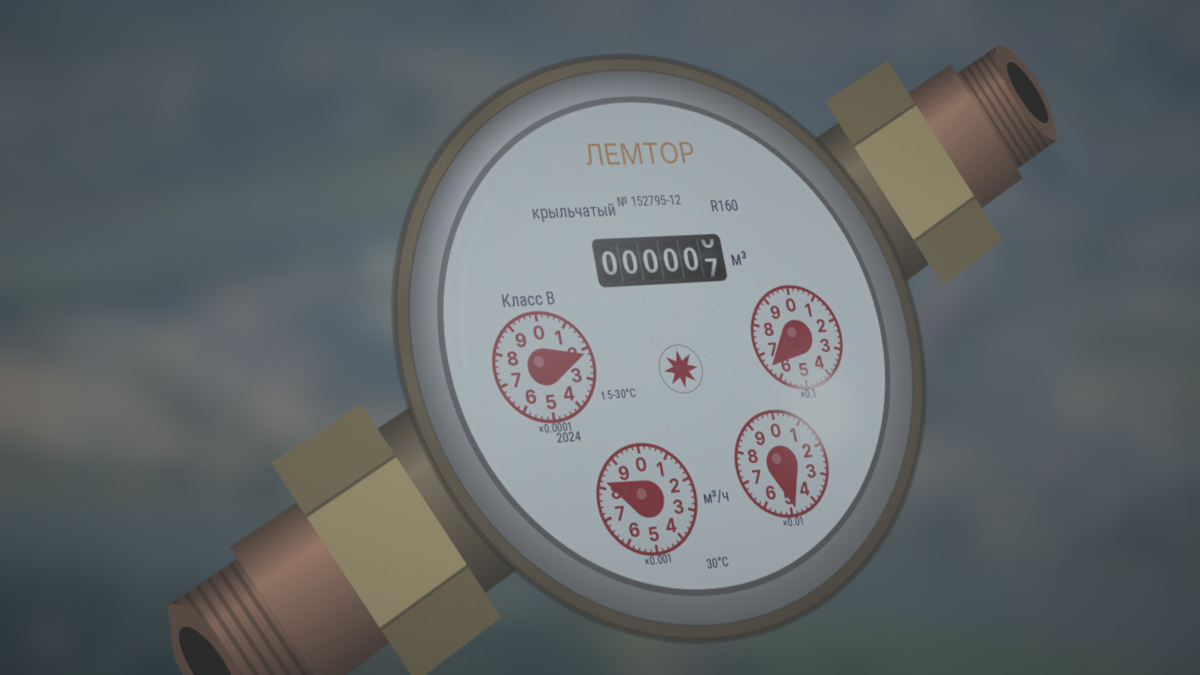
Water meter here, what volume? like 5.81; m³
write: 6.6482; m³
